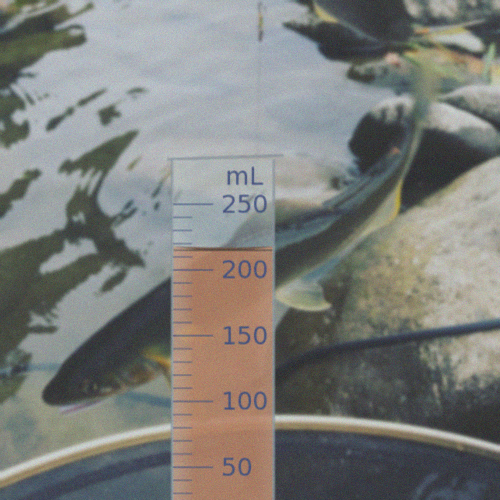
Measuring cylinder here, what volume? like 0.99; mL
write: 215; mL
